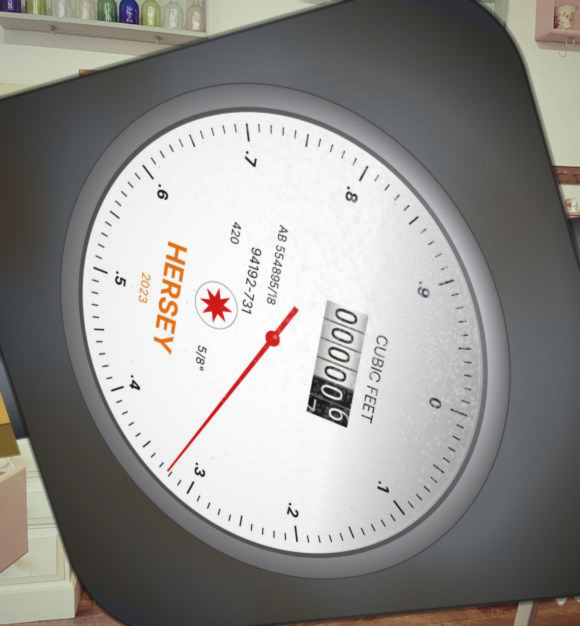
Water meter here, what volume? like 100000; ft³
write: 6.32; ft³
